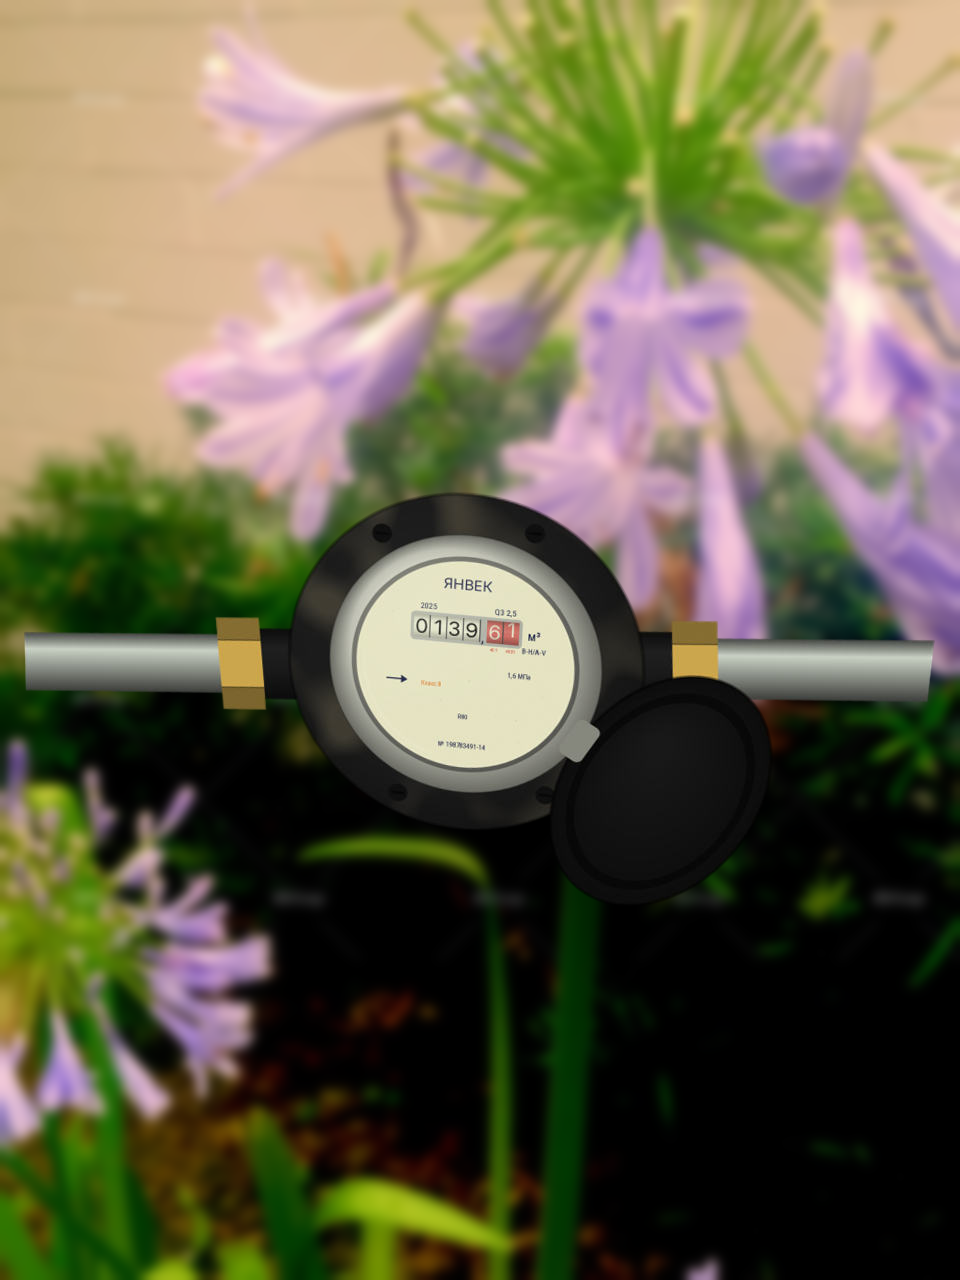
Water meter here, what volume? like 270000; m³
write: 139.61; m³
